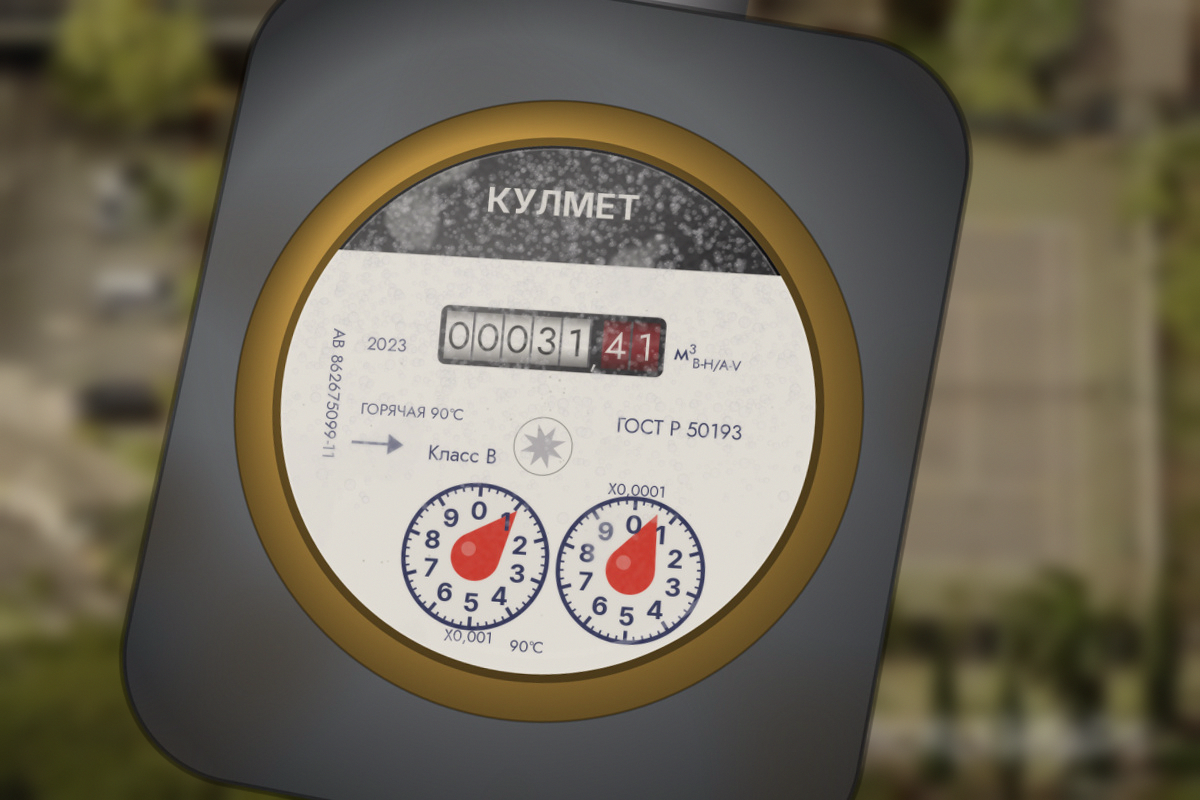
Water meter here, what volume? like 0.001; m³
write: 31.4110; m³
